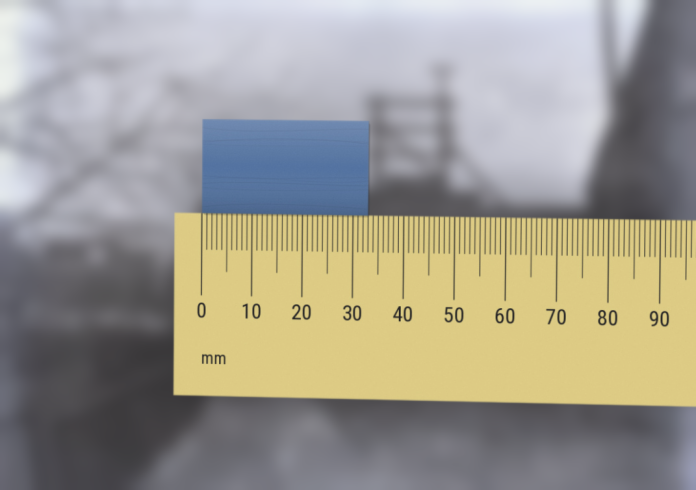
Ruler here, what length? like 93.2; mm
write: 33; mm
